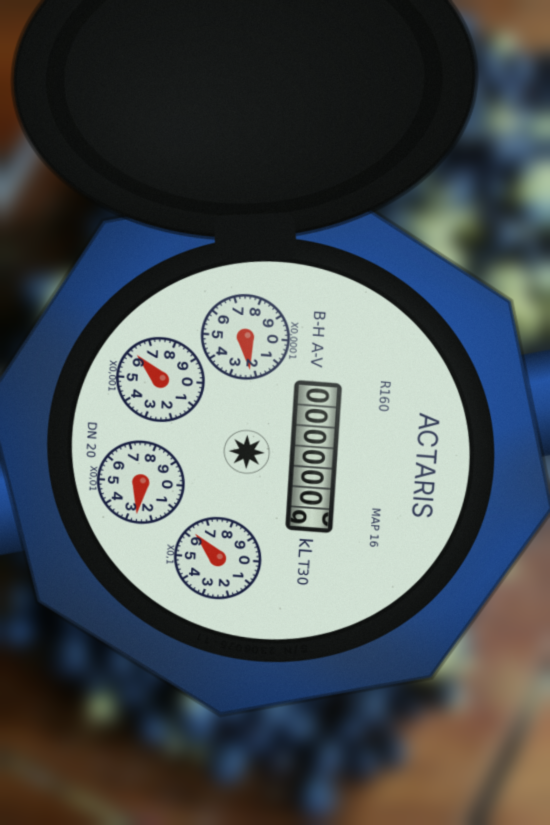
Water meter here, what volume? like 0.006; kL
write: 8.6262; kL
